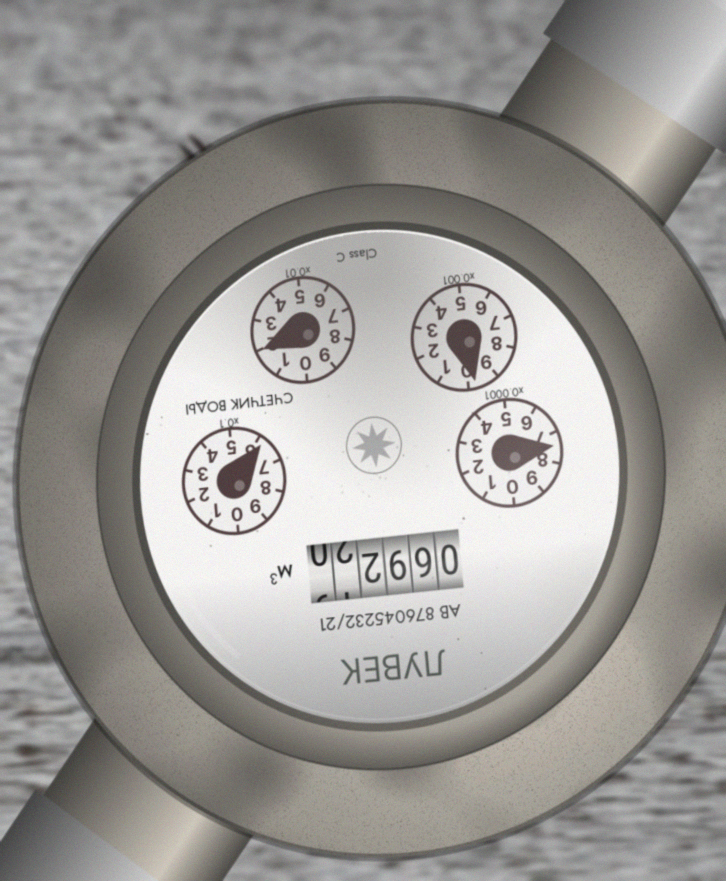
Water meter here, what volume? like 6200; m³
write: 69219.6197; m³
